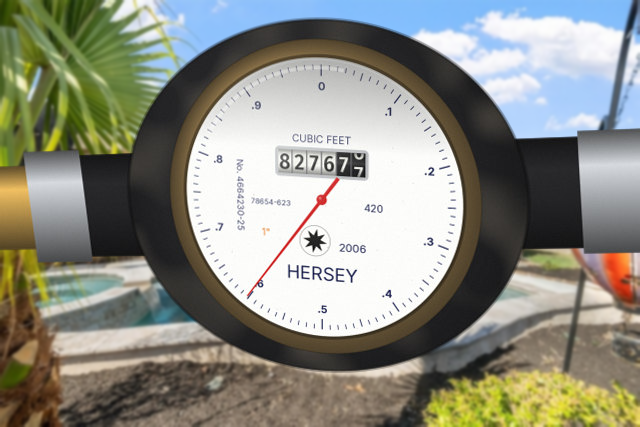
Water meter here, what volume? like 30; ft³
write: 827676.60; ft³
